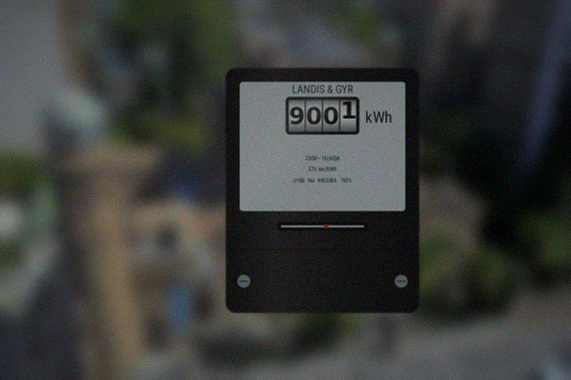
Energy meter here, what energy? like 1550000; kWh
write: 9001; kWh
